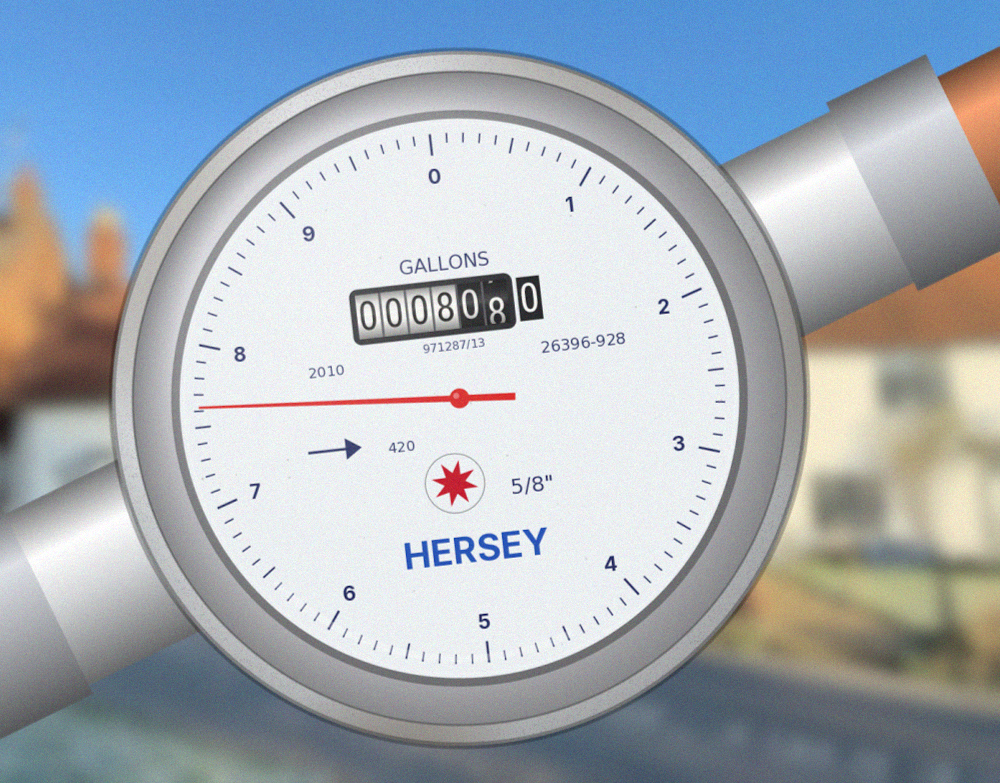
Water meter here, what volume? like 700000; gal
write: 8077.6; gal
